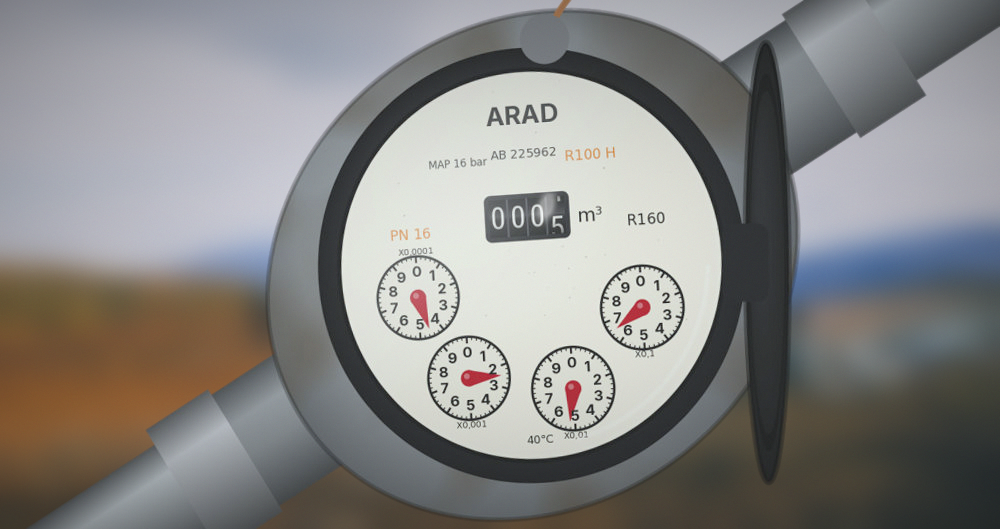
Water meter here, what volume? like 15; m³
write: 4.6524; m³
